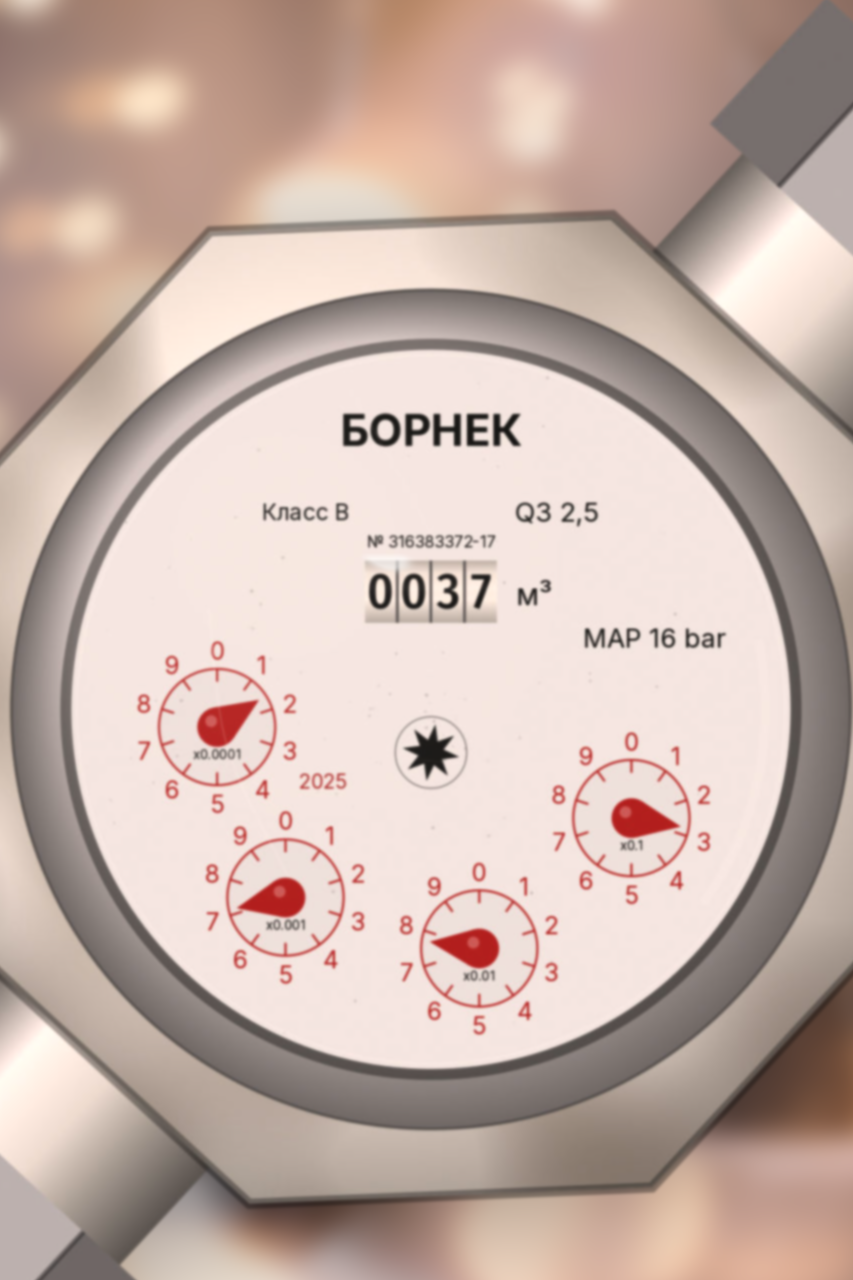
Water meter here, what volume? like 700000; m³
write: 37.2771; m³
